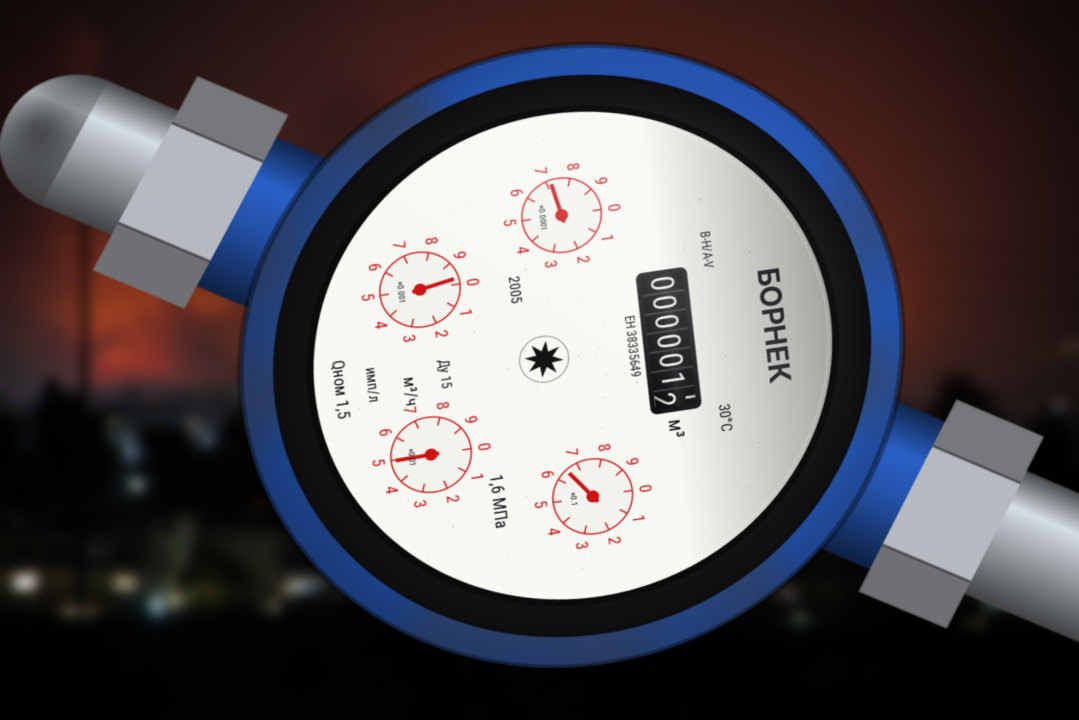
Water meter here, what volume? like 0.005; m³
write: 11.6497; m³
